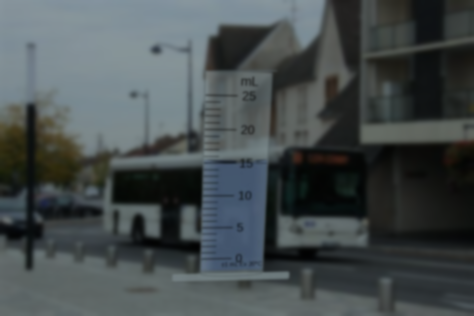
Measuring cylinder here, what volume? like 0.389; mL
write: 15; mL
